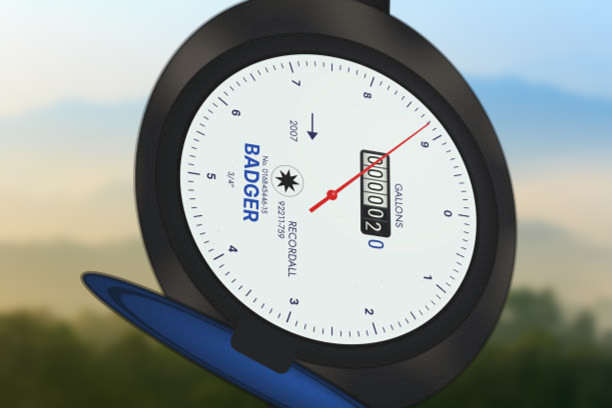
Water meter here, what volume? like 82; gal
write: 18.8; gal
